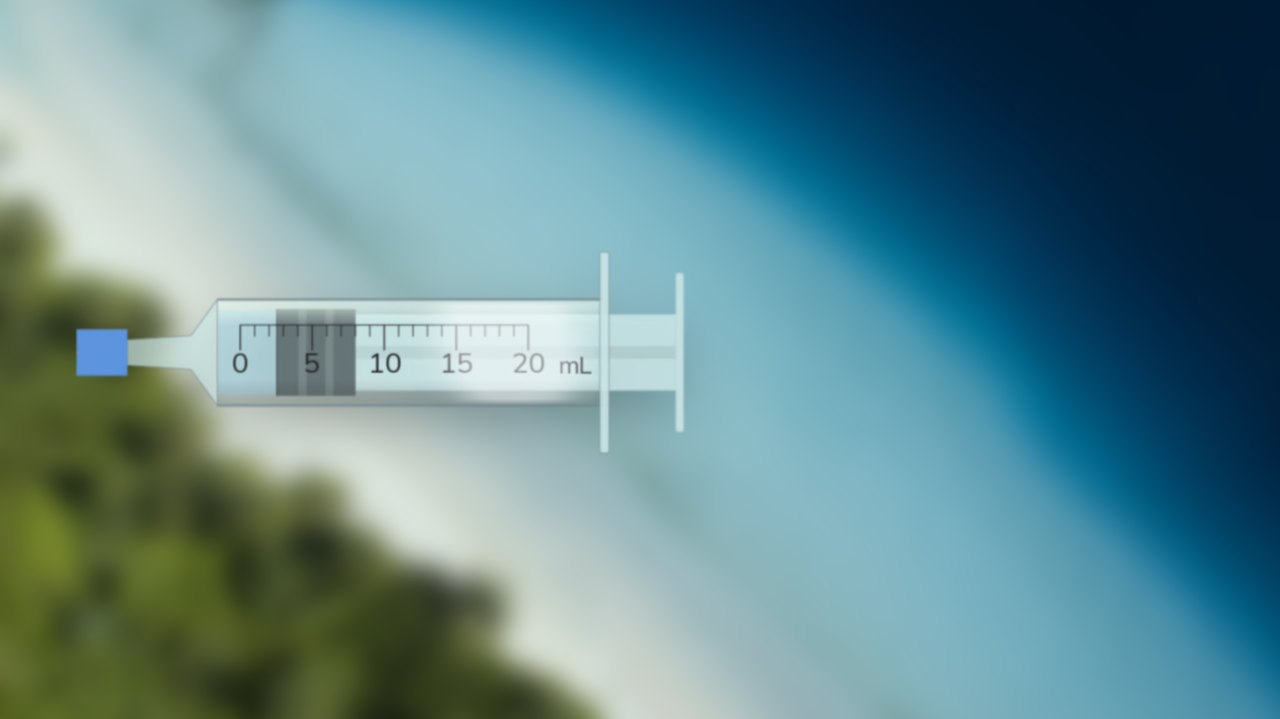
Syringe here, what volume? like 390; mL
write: 2.5; mL
